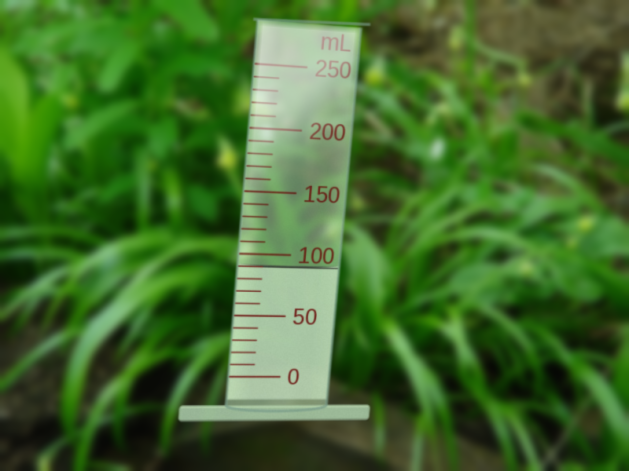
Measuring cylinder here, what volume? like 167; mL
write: 90; mL
